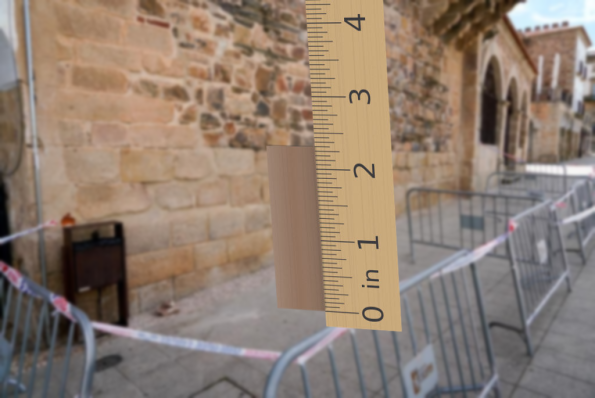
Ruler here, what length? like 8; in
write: 2.3125; in
